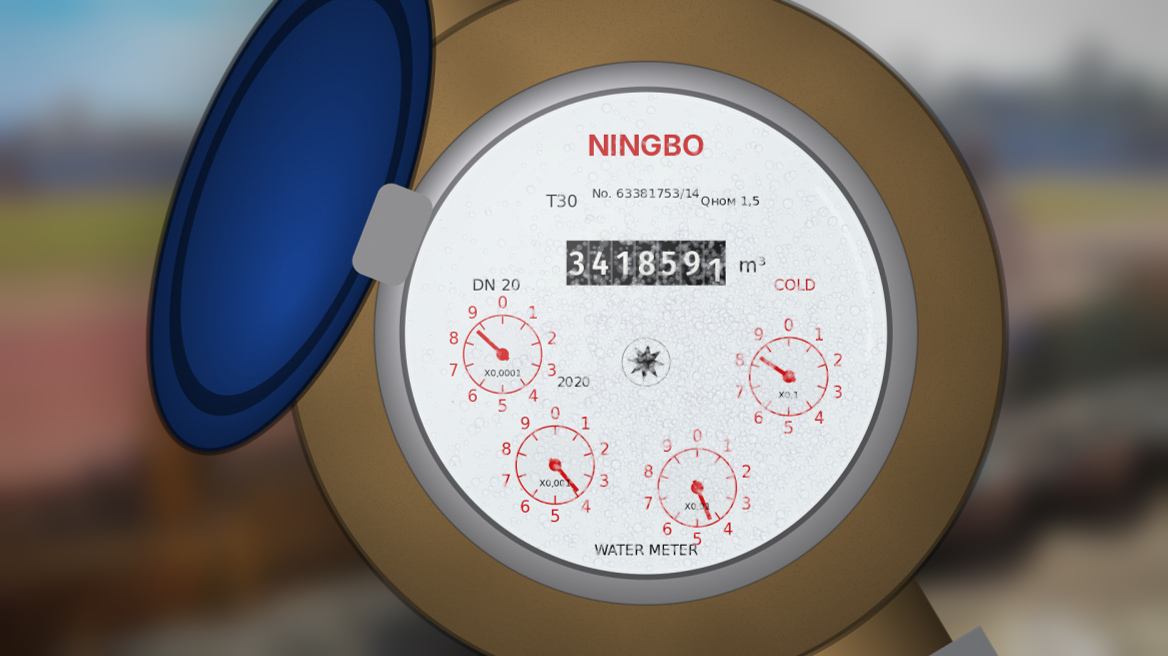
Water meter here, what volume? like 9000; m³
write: 3418590.8438; m³
